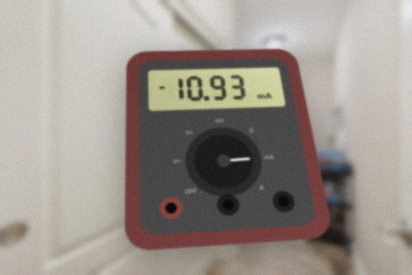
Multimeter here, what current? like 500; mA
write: -10.93; mA
